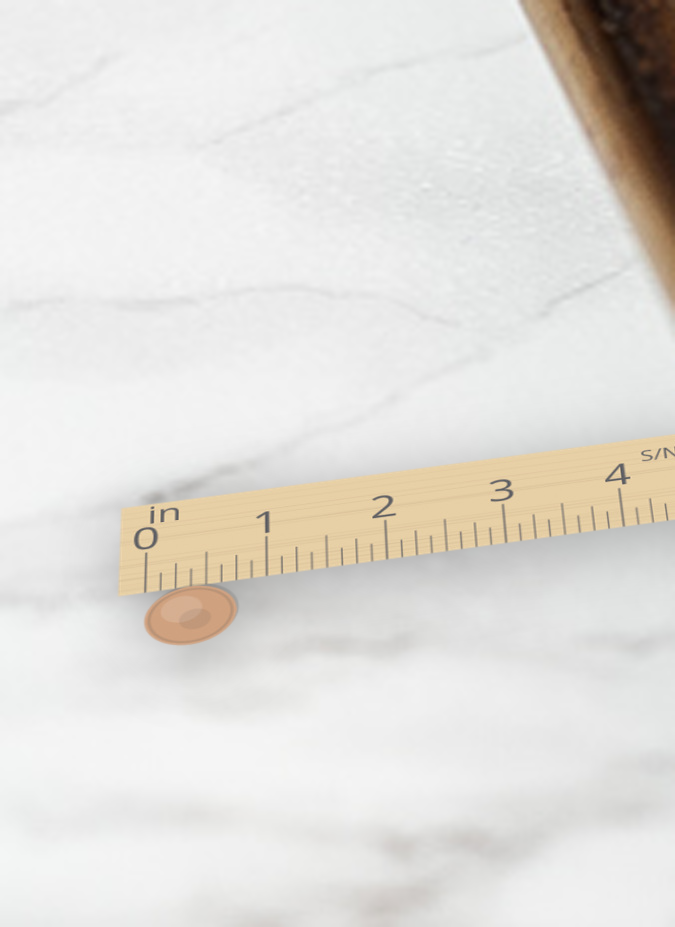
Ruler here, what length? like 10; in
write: 0.75; in
